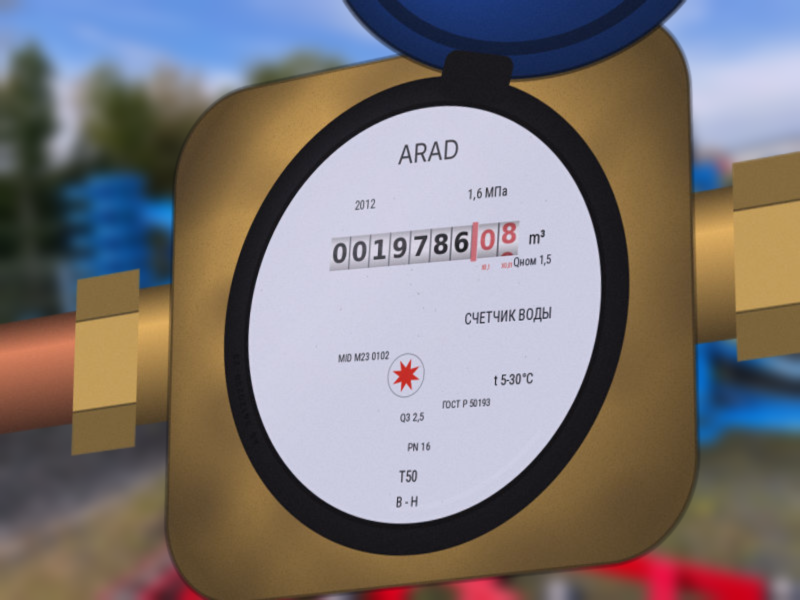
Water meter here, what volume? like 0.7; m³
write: 19786.08; m³
